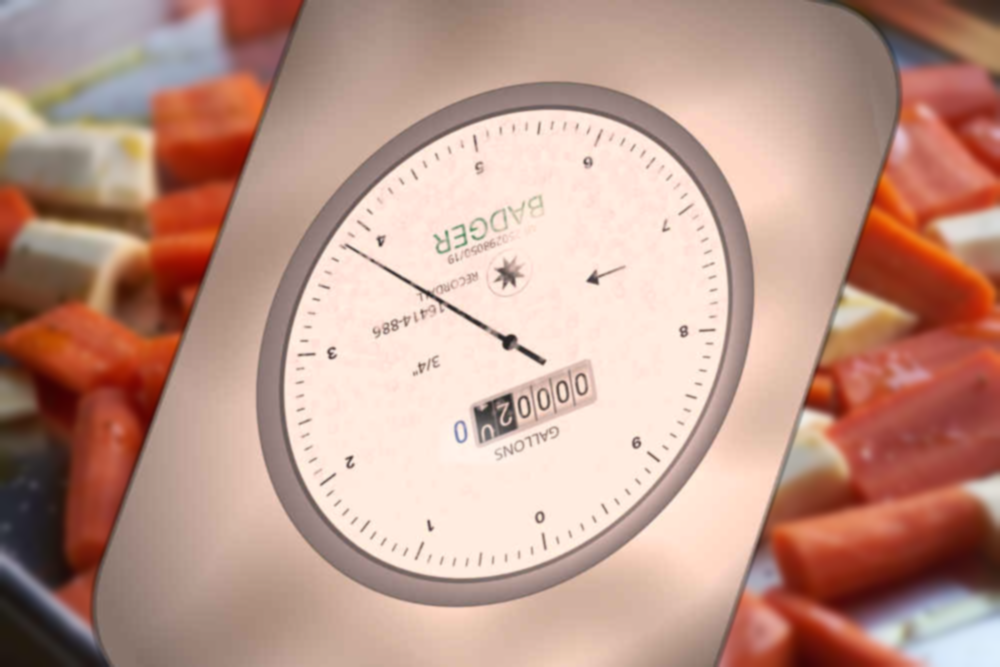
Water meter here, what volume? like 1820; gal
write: 203.8; gal
